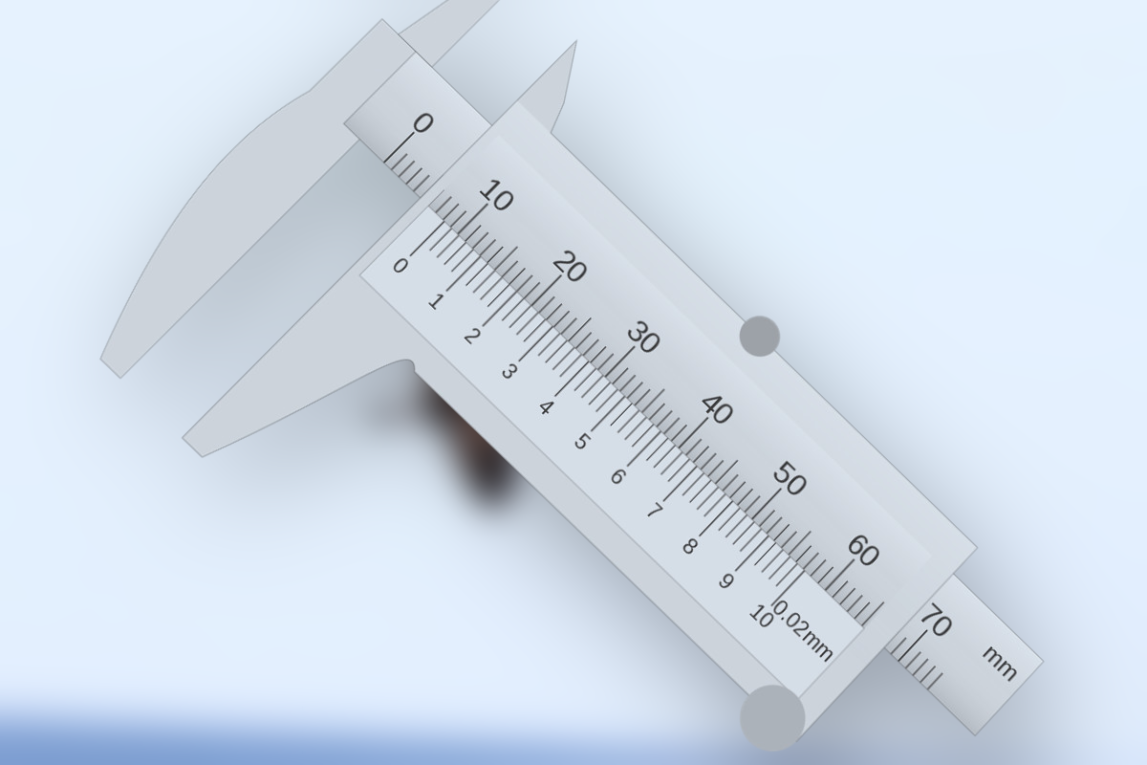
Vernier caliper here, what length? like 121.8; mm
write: 8.2; mm
